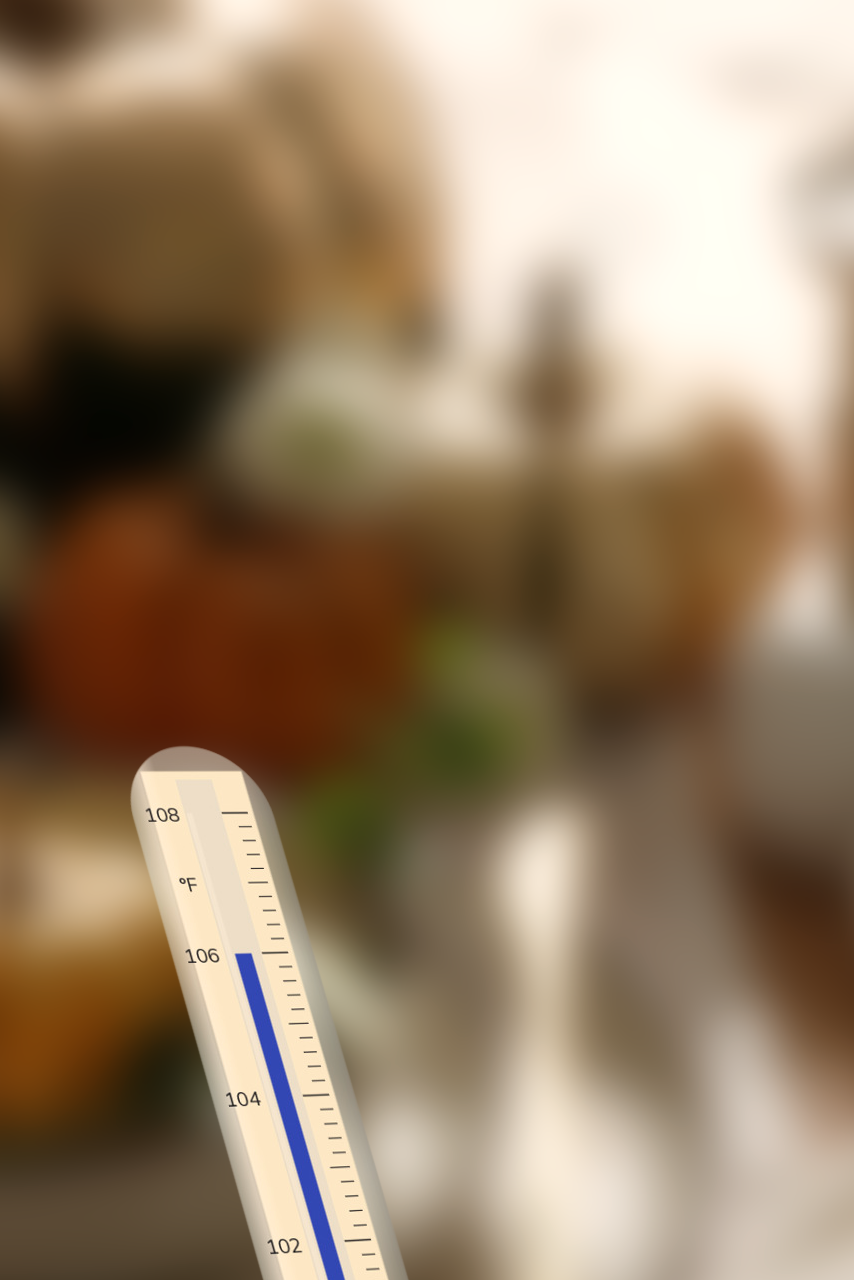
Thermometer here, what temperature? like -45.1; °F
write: 106; °F
